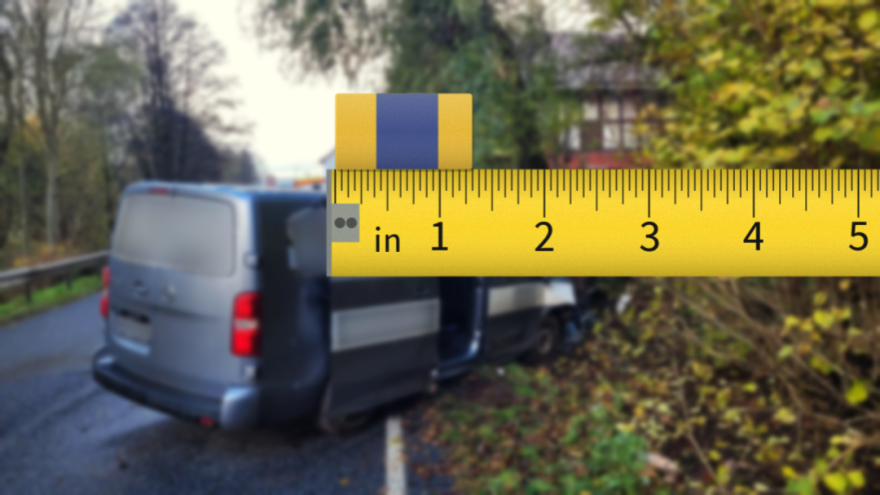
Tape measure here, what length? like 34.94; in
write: 1.3125; in
